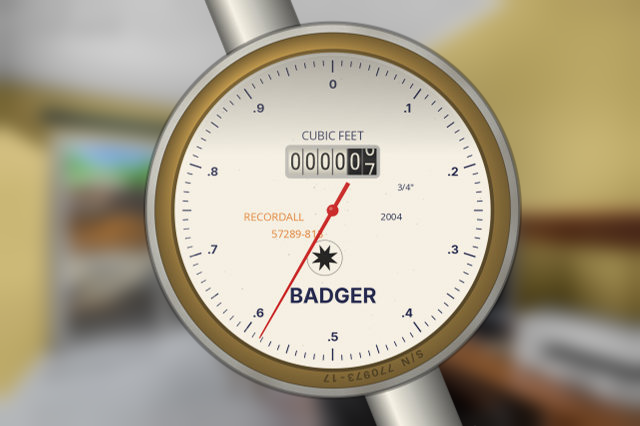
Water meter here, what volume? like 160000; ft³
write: 6.58; ft³
